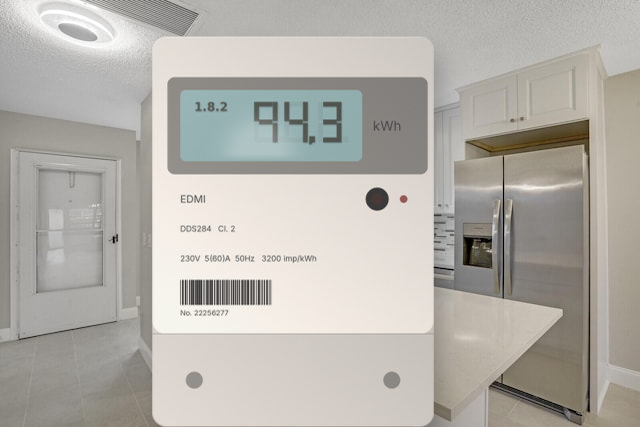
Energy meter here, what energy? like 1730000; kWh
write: 94.3; kWh
